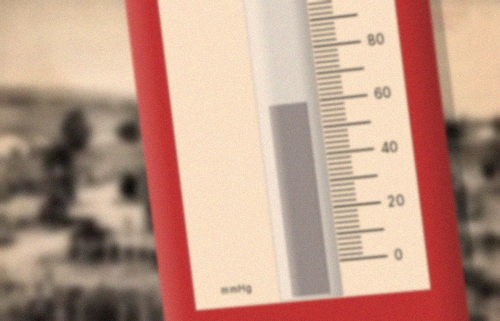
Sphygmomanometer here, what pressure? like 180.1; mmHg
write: 60; mmHg
